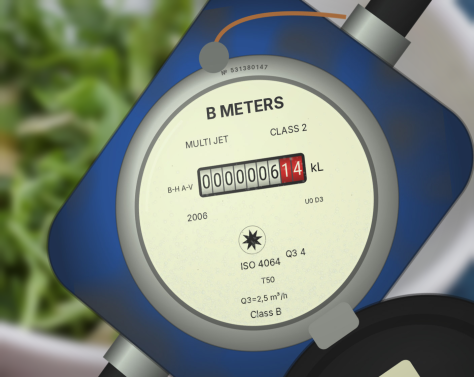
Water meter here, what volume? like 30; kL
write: 6.14; kL
